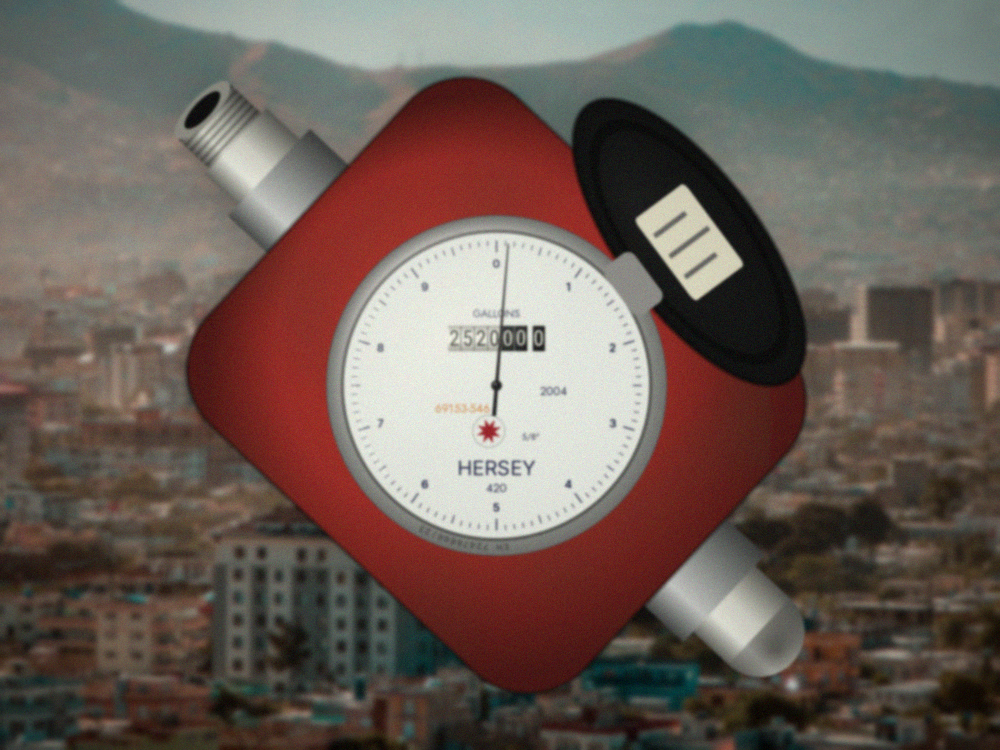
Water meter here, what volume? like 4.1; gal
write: 2520000.1; gal
